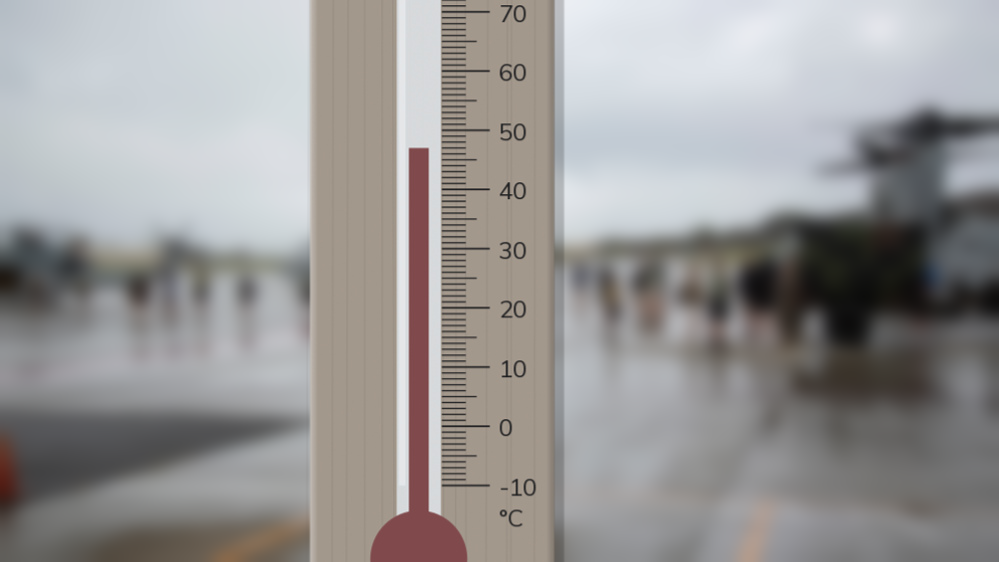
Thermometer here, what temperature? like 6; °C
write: 47; °C
